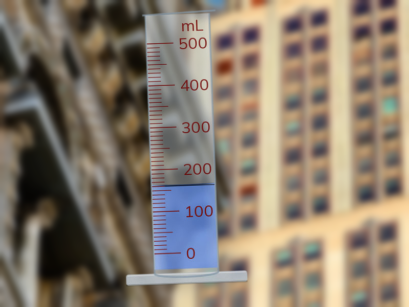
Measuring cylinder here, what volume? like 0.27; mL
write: 160; mL
